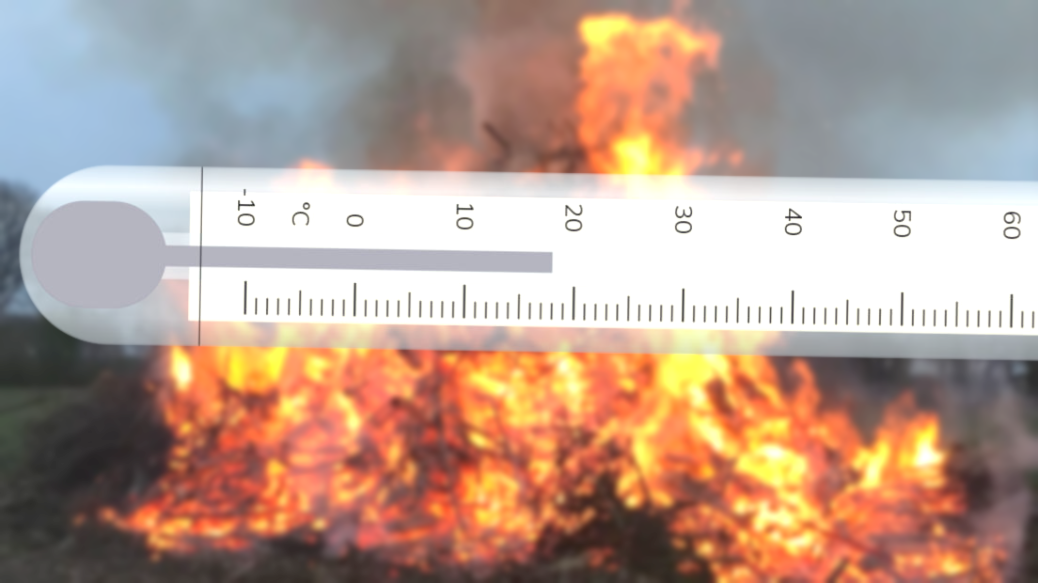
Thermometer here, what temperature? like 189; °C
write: 18; °C
